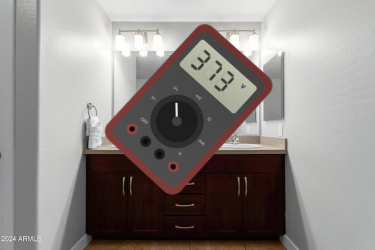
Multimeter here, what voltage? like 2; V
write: 373; V
